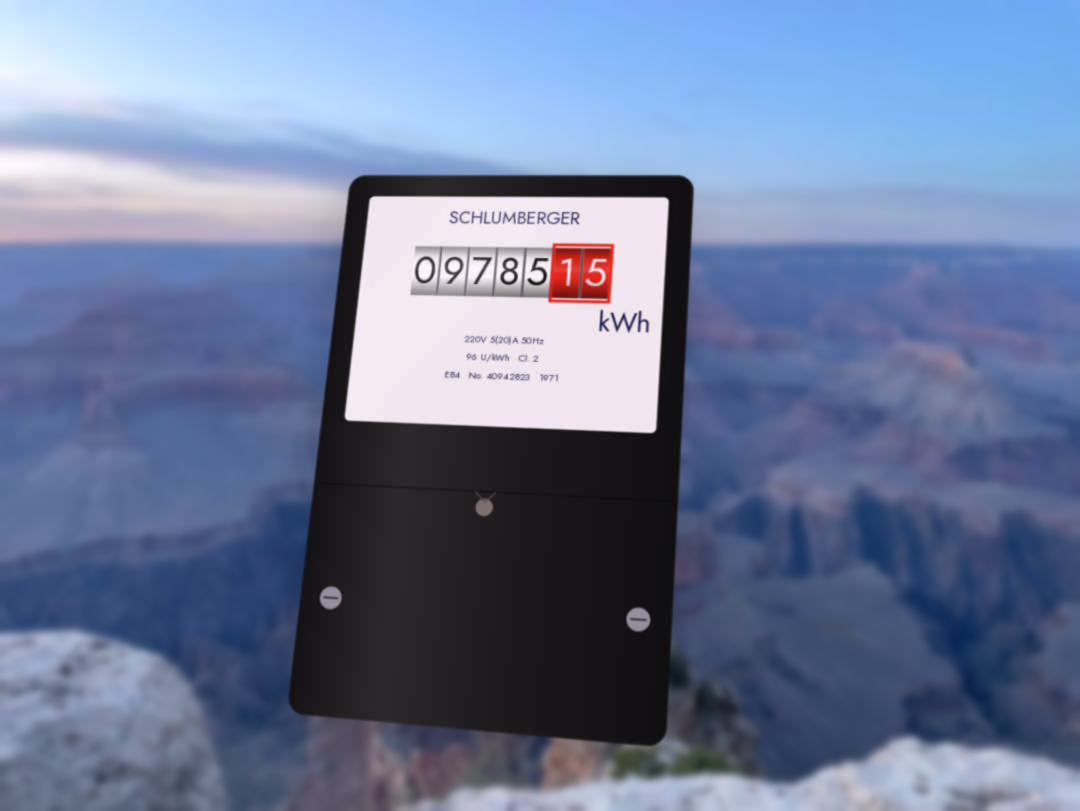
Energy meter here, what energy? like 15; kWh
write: 9785.15; kWh
